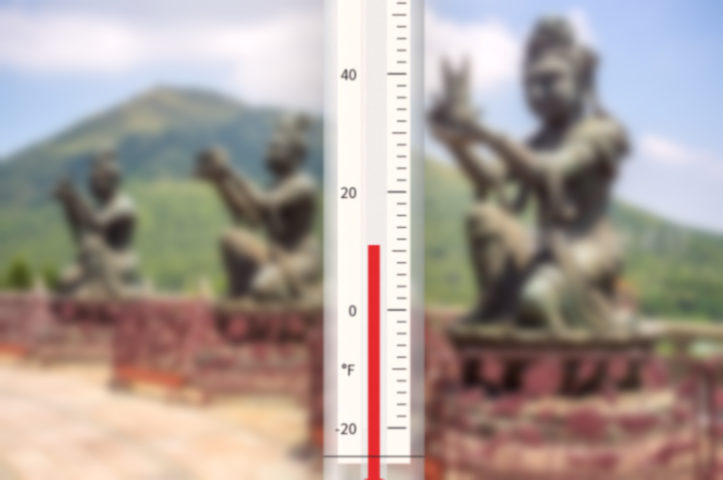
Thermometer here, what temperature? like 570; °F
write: 11; °F
